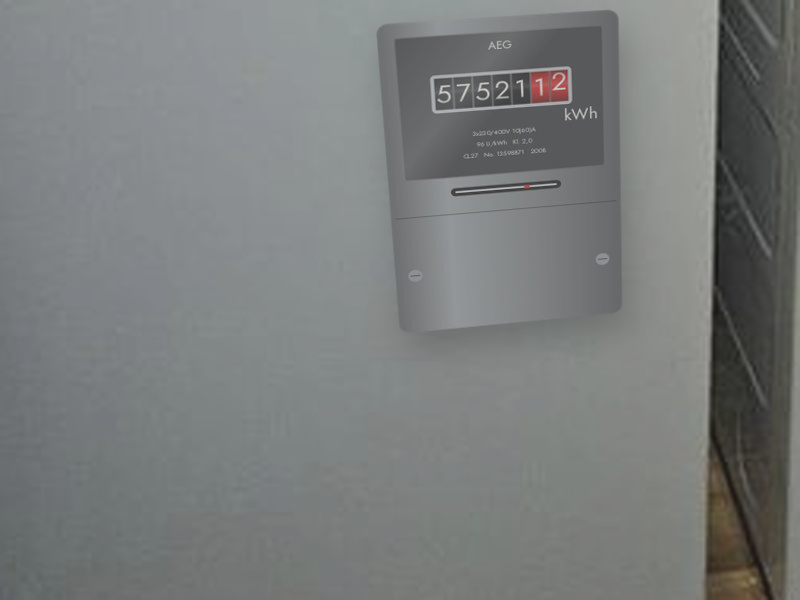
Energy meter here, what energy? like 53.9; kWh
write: 57521.12; kWh
